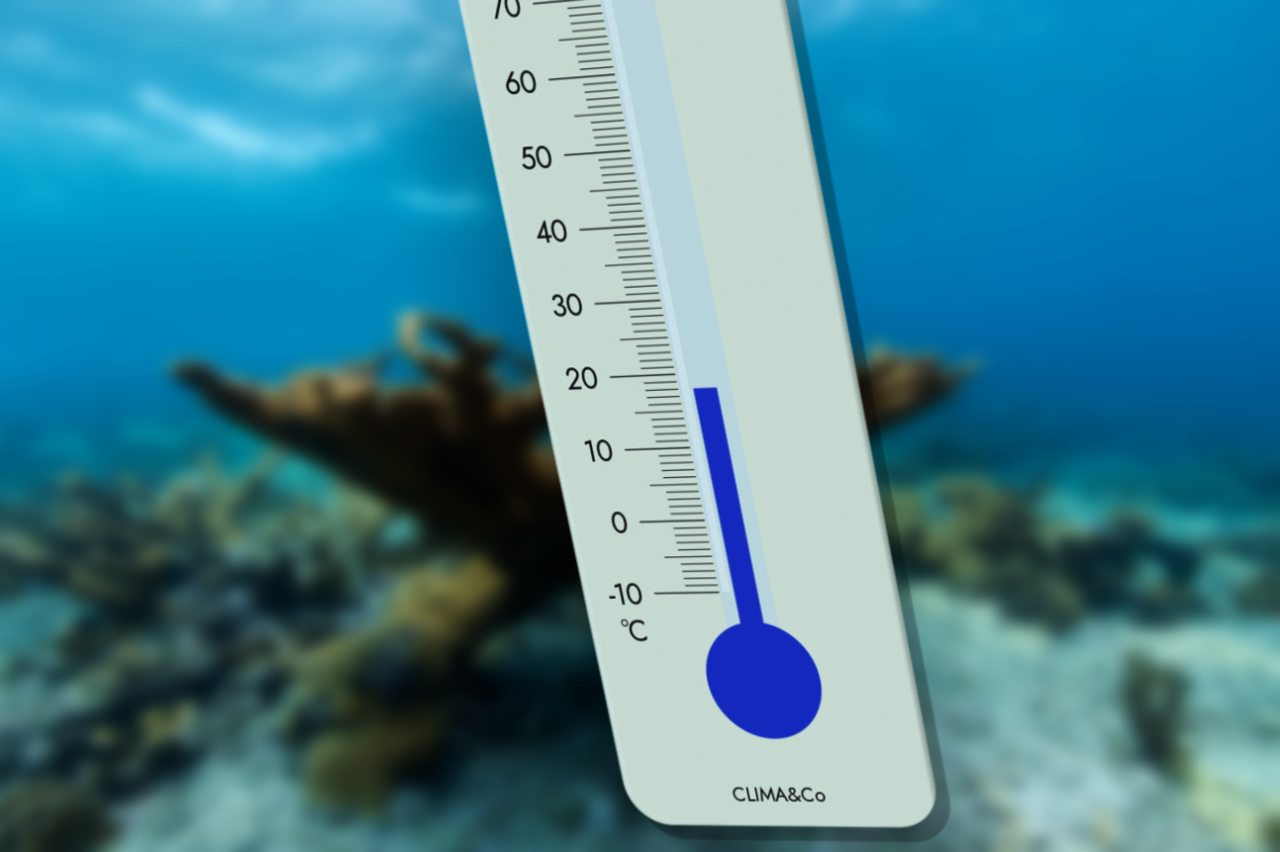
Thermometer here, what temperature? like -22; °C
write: 18; °C
